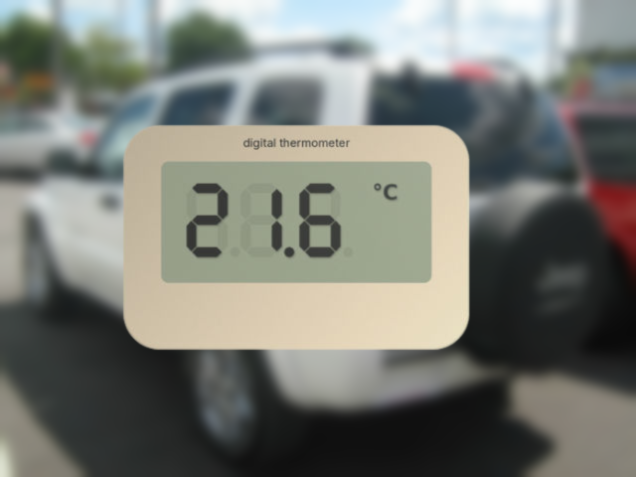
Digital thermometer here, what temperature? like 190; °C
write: 21.6; °C
